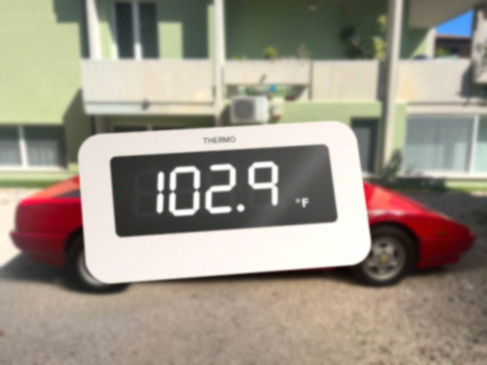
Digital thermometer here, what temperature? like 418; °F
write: 102.9; °F
